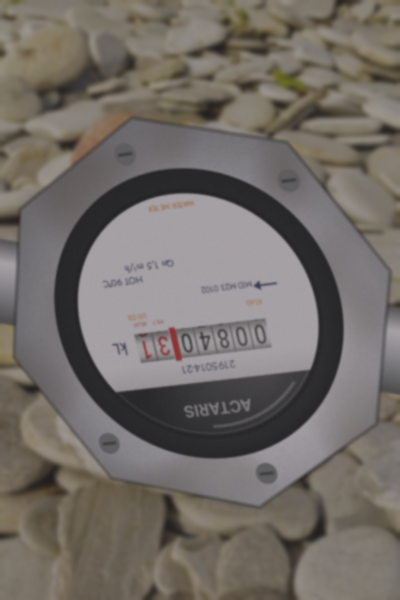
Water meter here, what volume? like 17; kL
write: 840.31; kL
